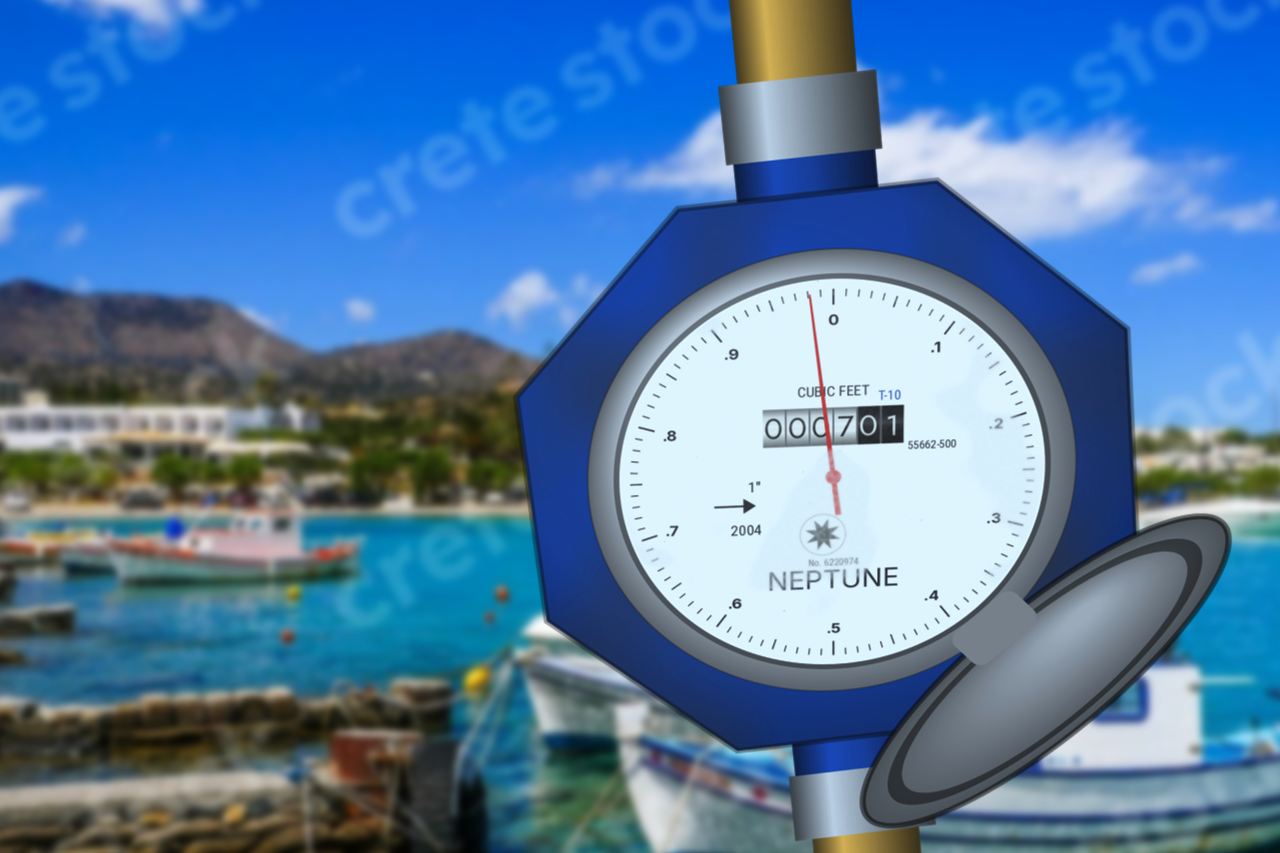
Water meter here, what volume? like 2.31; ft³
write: 700.98; ft³
